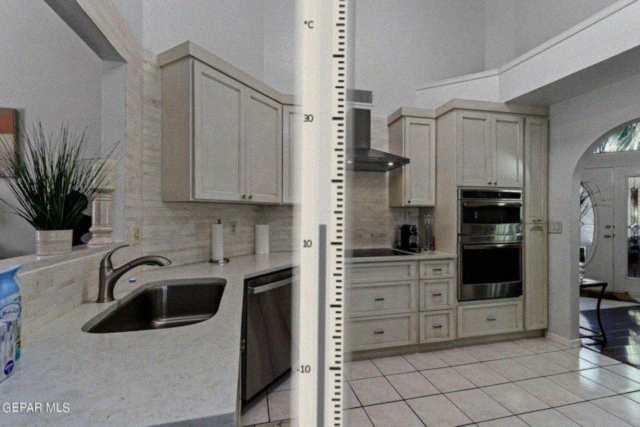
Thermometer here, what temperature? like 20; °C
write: 13; °C
